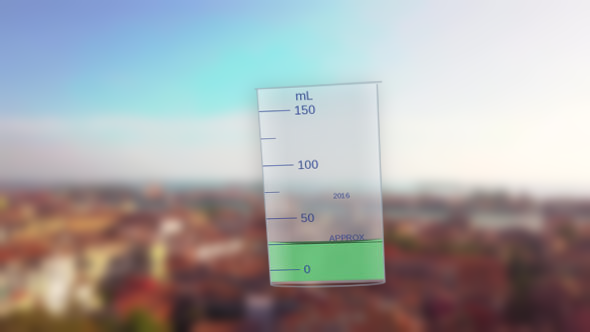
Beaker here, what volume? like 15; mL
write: 25; mL
